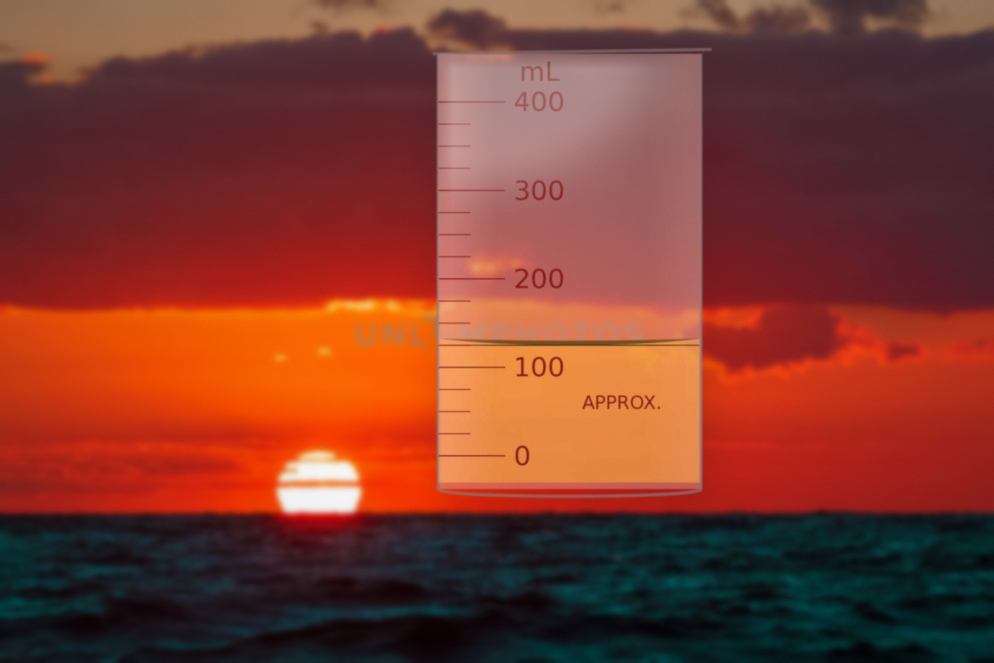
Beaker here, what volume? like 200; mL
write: 125; mL
